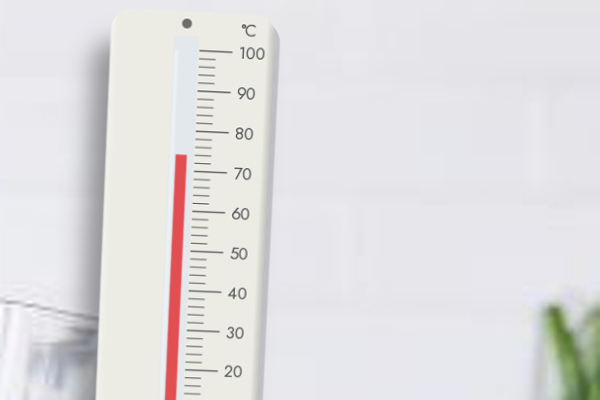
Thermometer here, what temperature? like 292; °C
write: 74; °C
